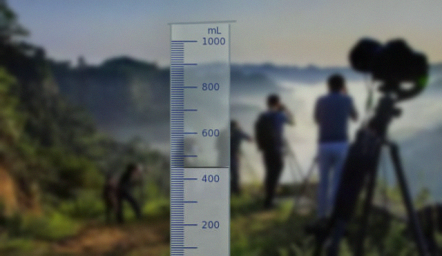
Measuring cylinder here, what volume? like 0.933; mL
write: 450; mL
